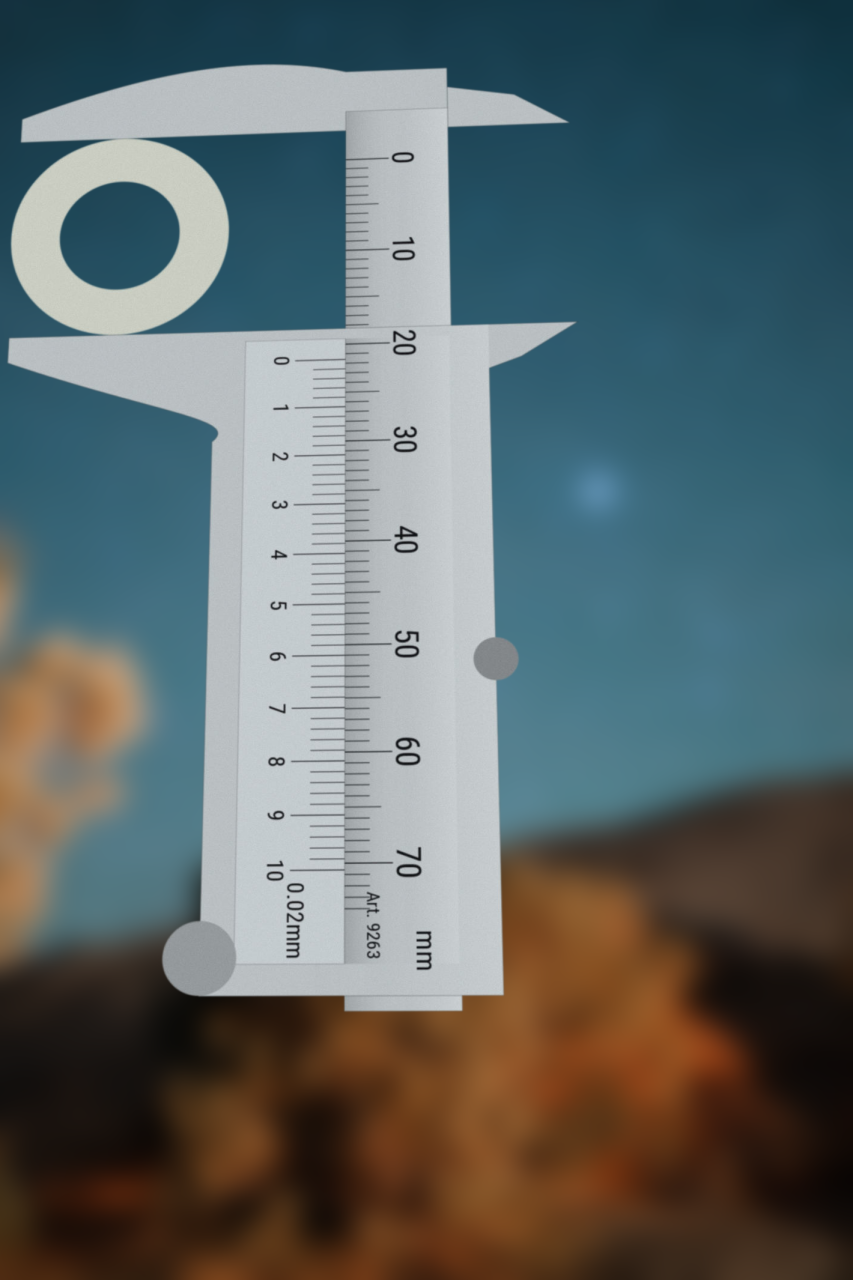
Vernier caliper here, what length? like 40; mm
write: 21.6; mm
